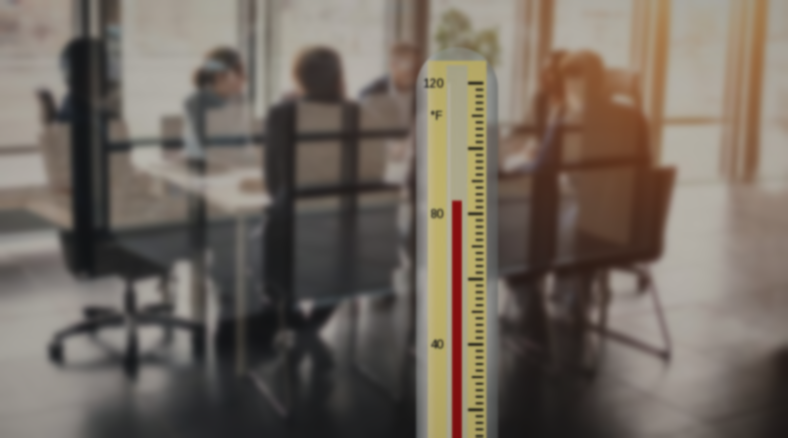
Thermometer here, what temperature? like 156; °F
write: 84; °F
